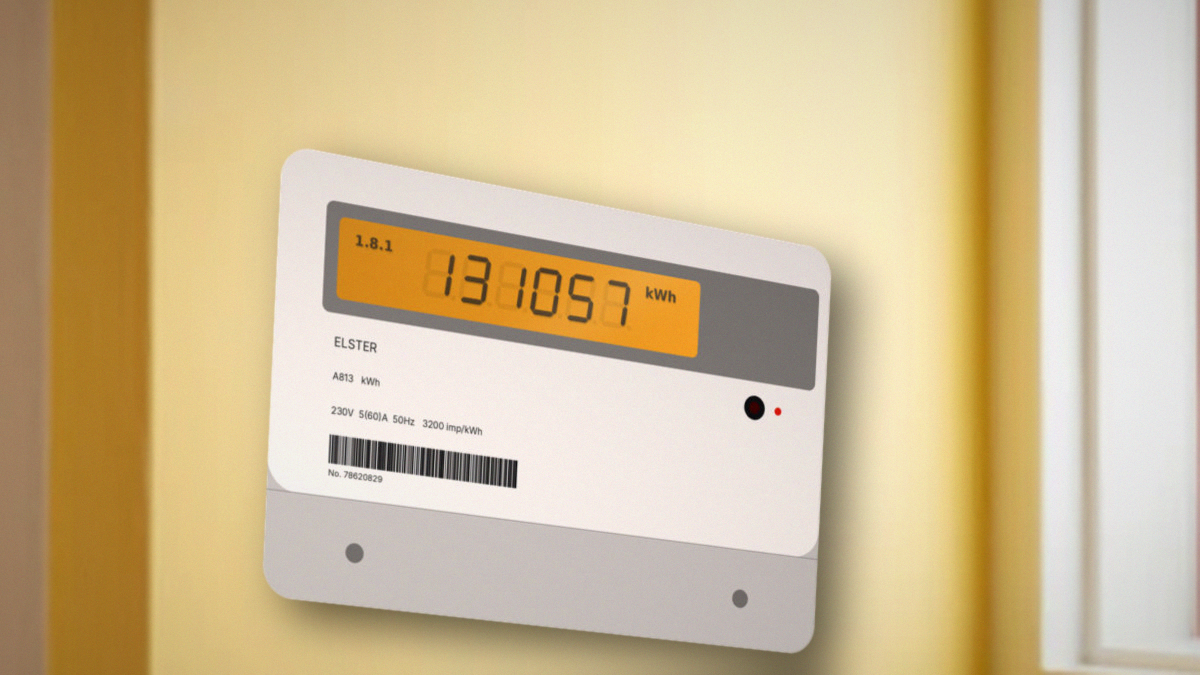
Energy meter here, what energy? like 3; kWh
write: 131057; kWh
